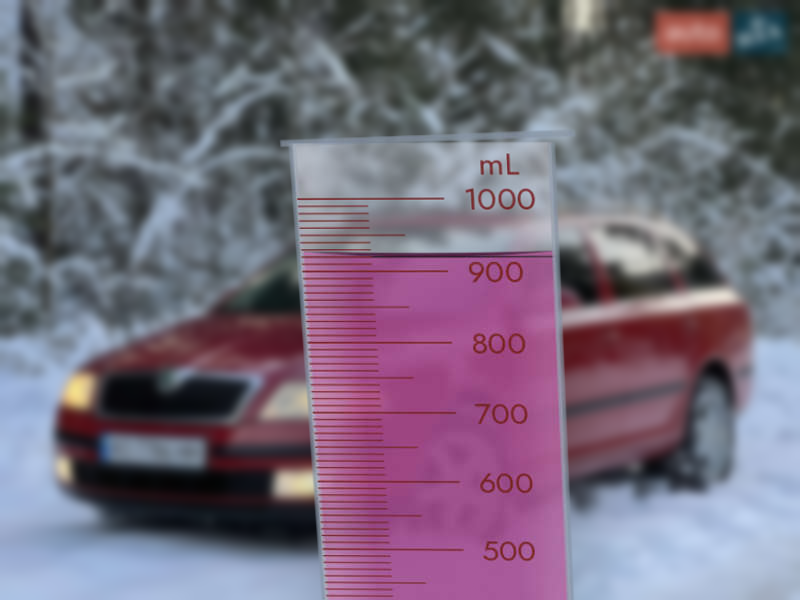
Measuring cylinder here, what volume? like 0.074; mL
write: 920; mL
